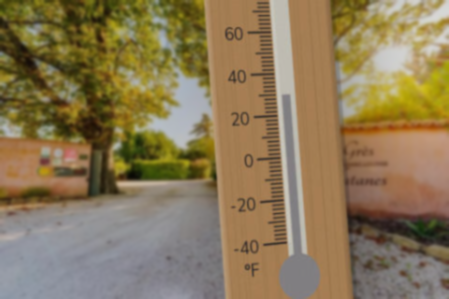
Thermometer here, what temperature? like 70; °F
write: 30; °F
